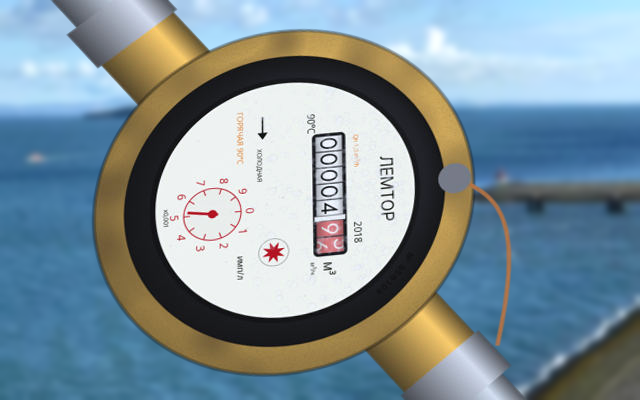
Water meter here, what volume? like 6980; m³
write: 4.955; m³
